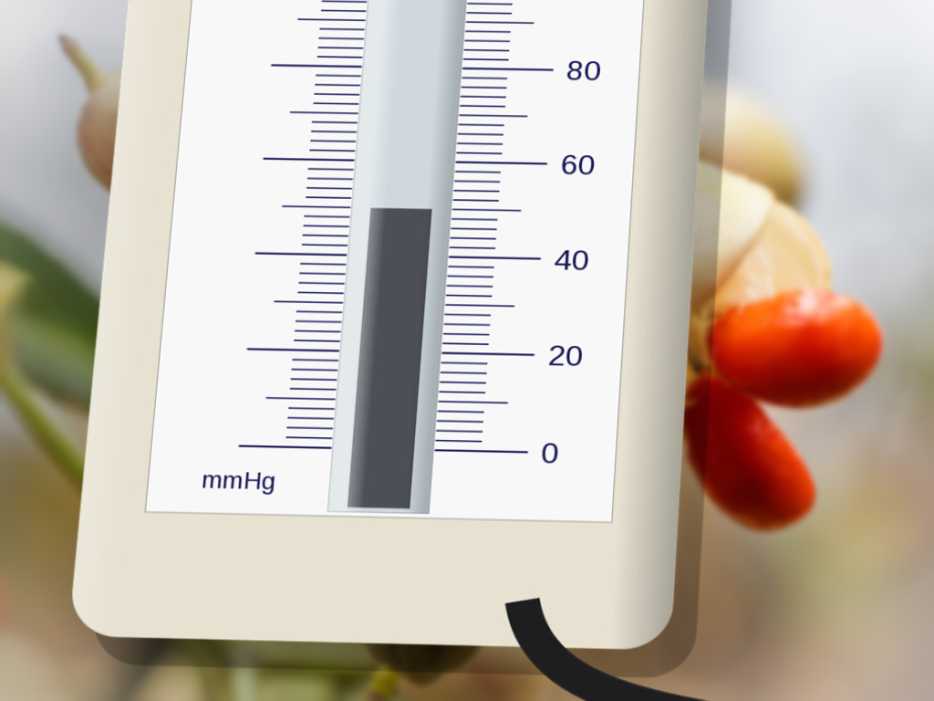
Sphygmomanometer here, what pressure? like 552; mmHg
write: 50; mmHg
